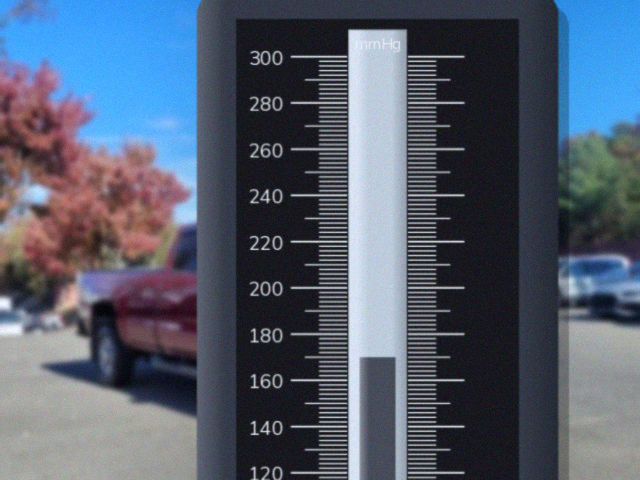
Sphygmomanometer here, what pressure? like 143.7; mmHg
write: 170; mmHg
